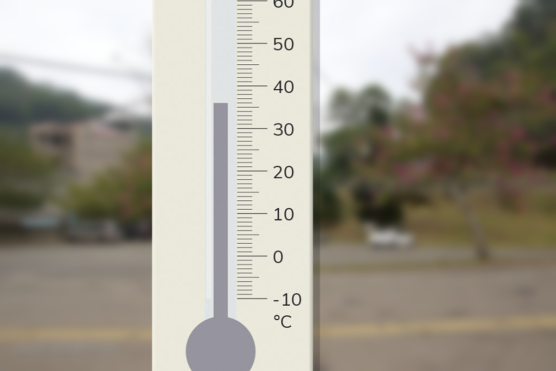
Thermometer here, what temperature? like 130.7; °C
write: 36; °C
